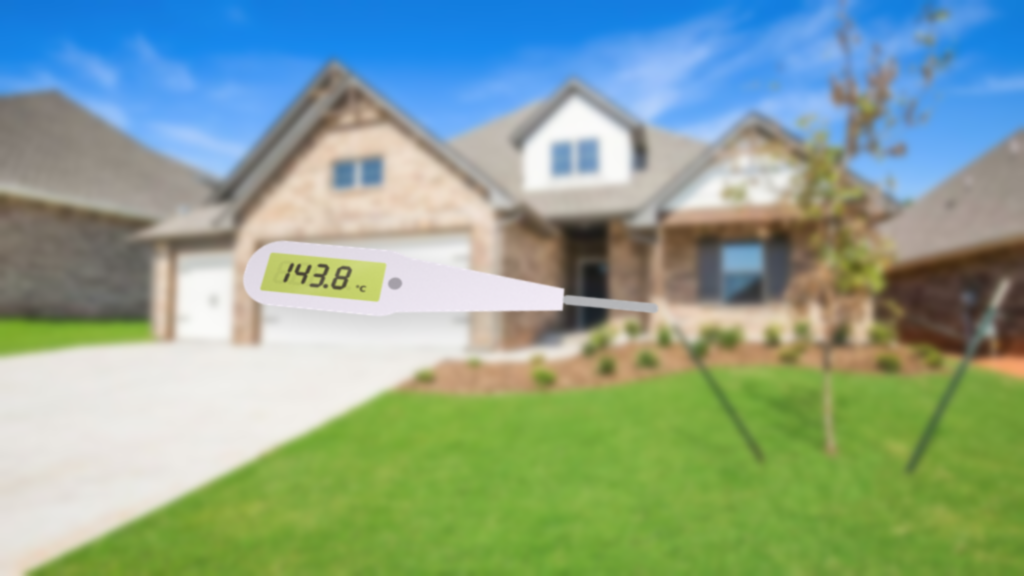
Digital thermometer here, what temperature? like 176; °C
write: 143.8; °C
